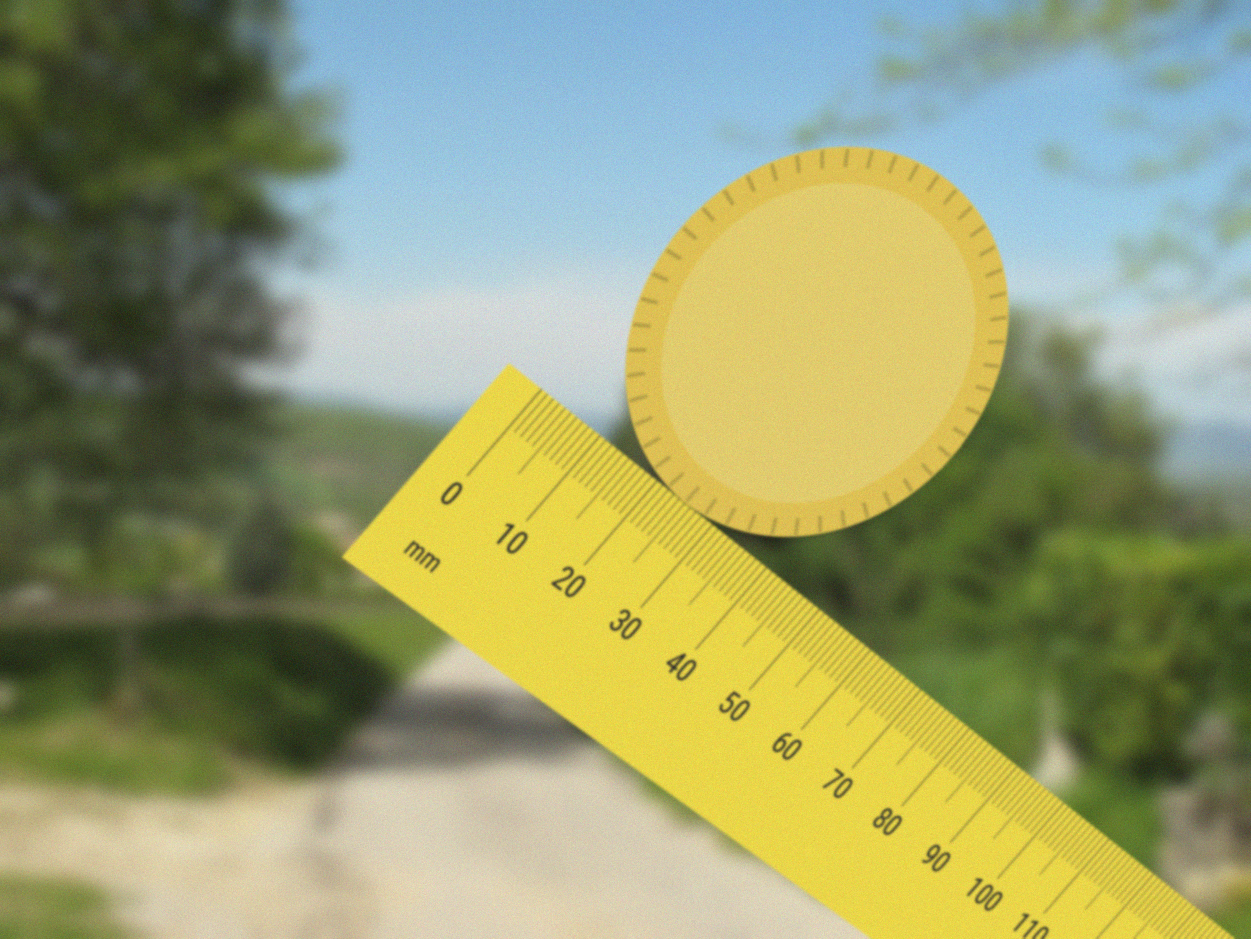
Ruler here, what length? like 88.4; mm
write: 50; mm
